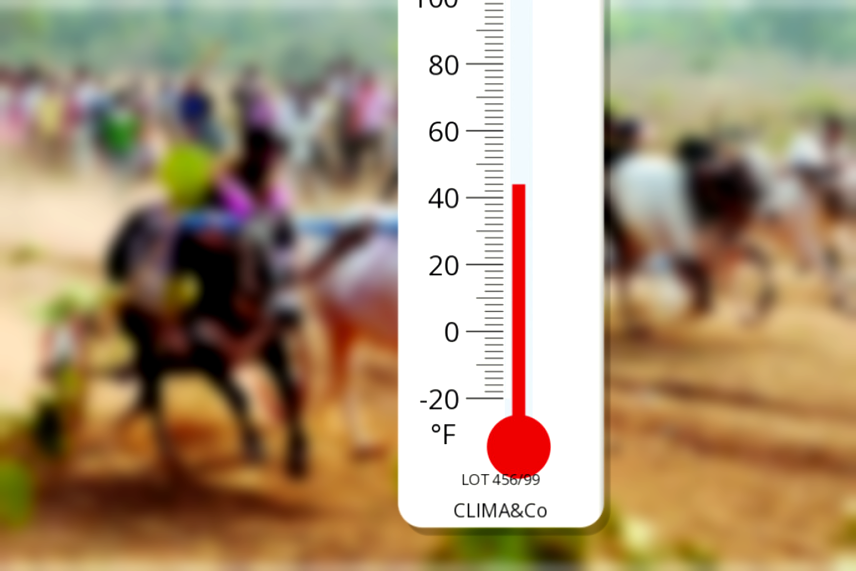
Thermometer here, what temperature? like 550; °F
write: 44; °F
